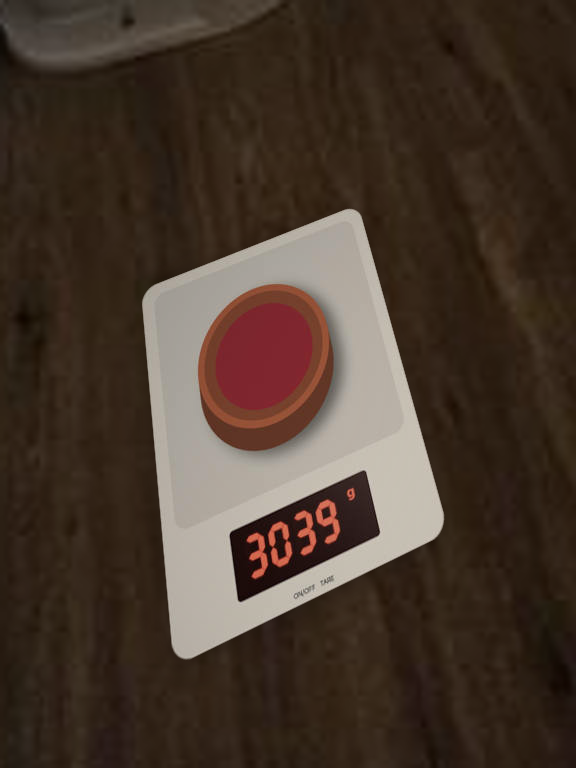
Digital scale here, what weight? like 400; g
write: 3039; g
